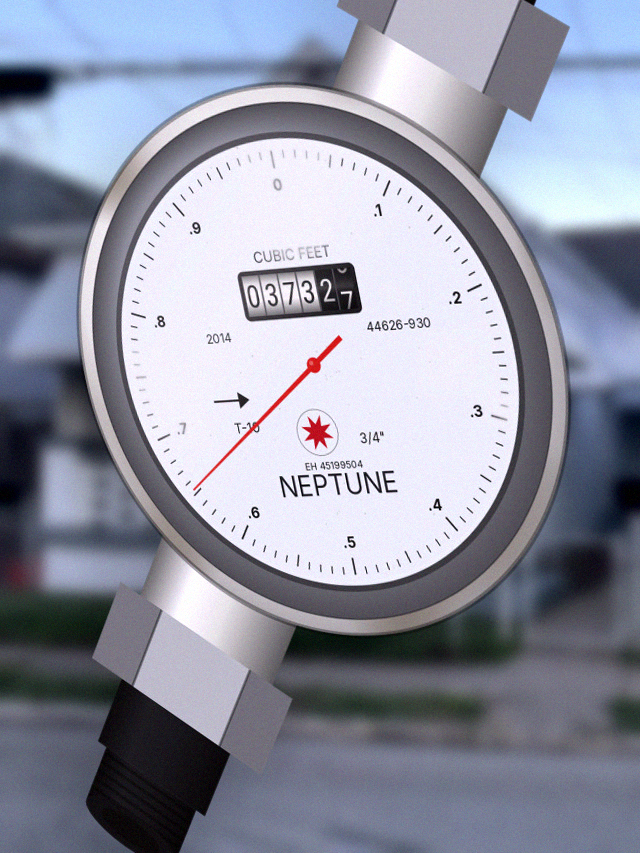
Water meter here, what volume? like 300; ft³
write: 37326.65; ft³
